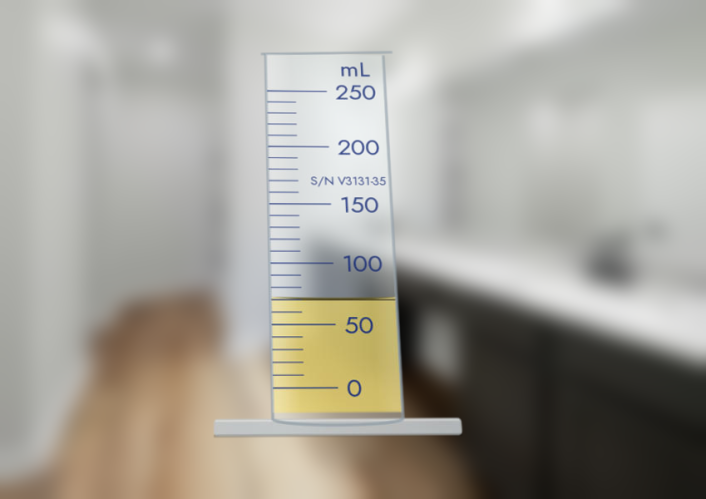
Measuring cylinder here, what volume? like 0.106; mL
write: 70; mL
